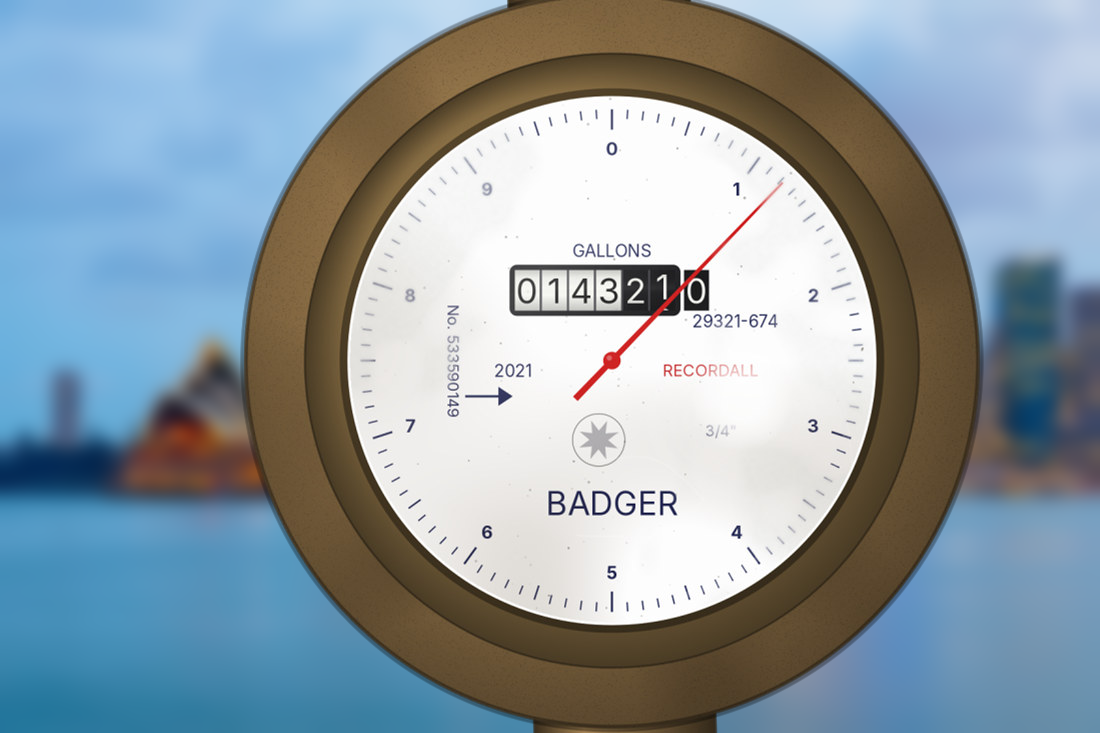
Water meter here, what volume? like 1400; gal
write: 143211.2; gal
